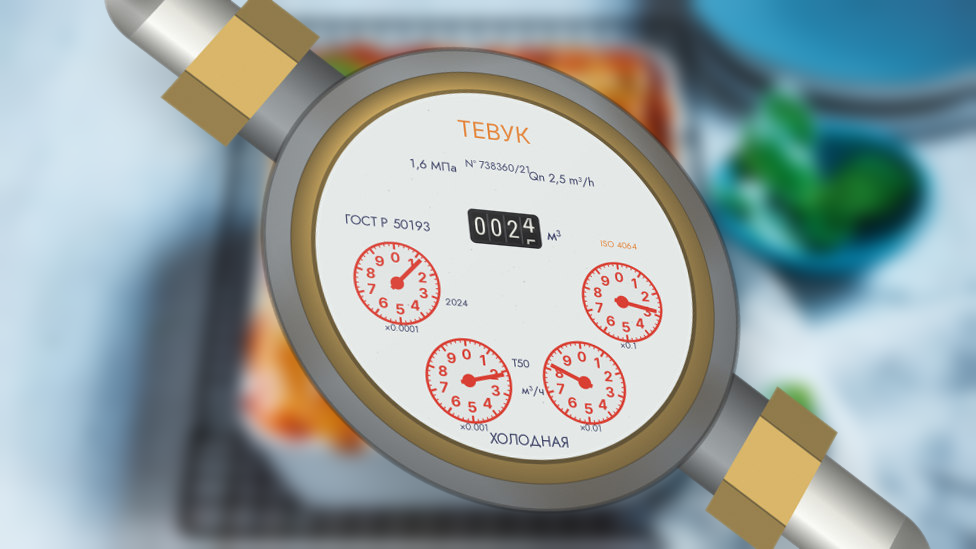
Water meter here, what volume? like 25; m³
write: 24.2821; m³
